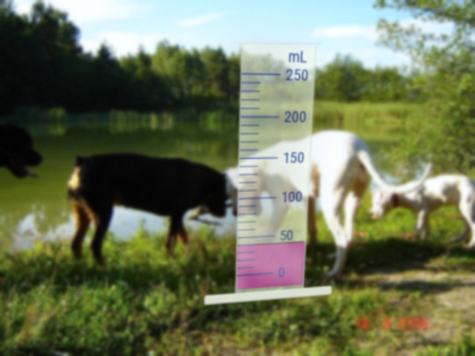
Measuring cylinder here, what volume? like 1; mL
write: 40; mL
